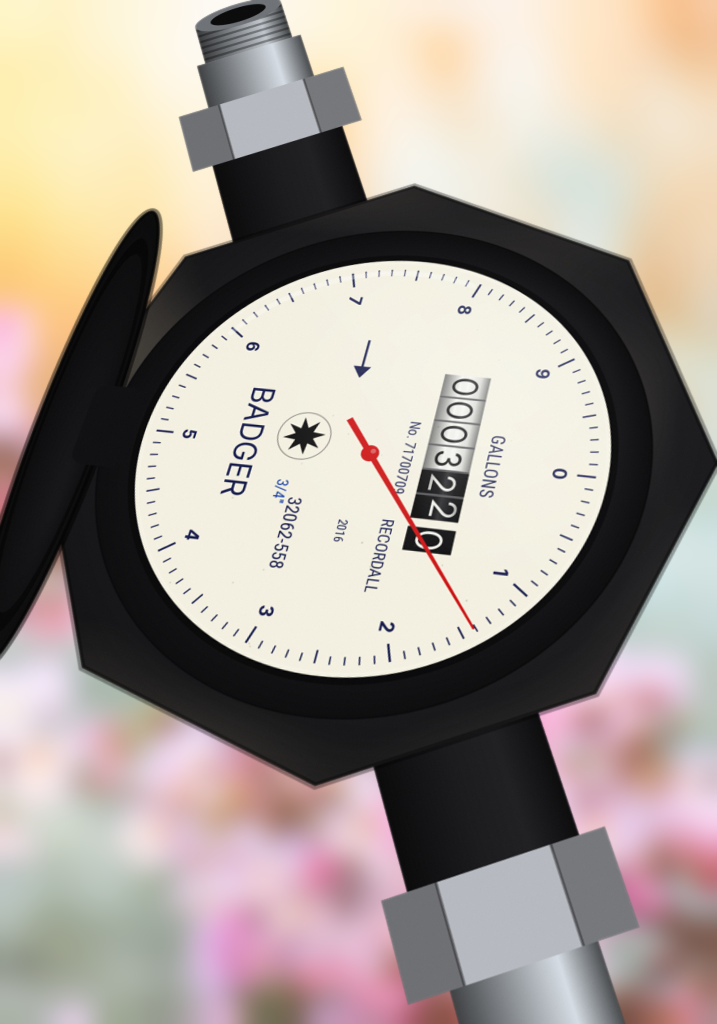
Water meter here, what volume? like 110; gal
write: 3221.4; gal
